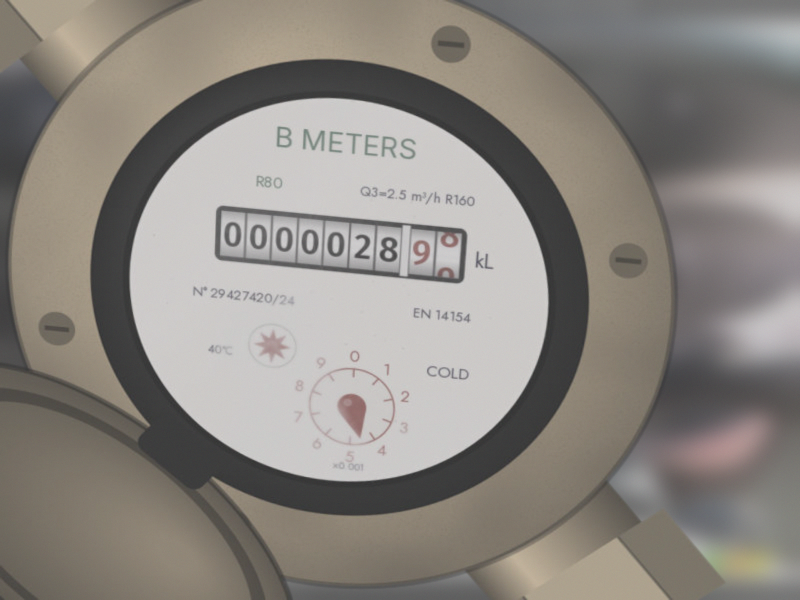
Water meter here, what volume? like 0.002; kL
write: 28.984; kL
